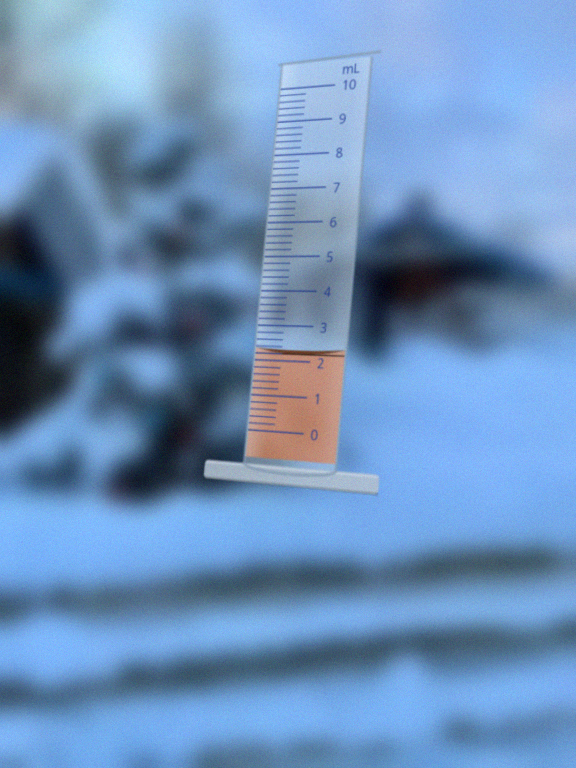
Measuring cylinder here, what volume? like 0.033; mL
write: 2.2; mL
